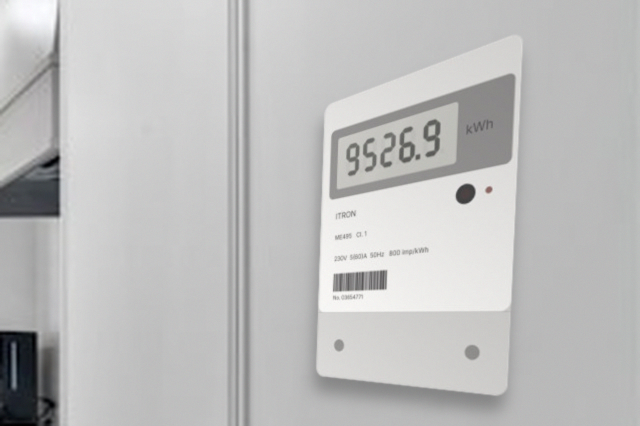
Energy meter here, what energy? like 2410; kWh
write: 9526.9; kWh
